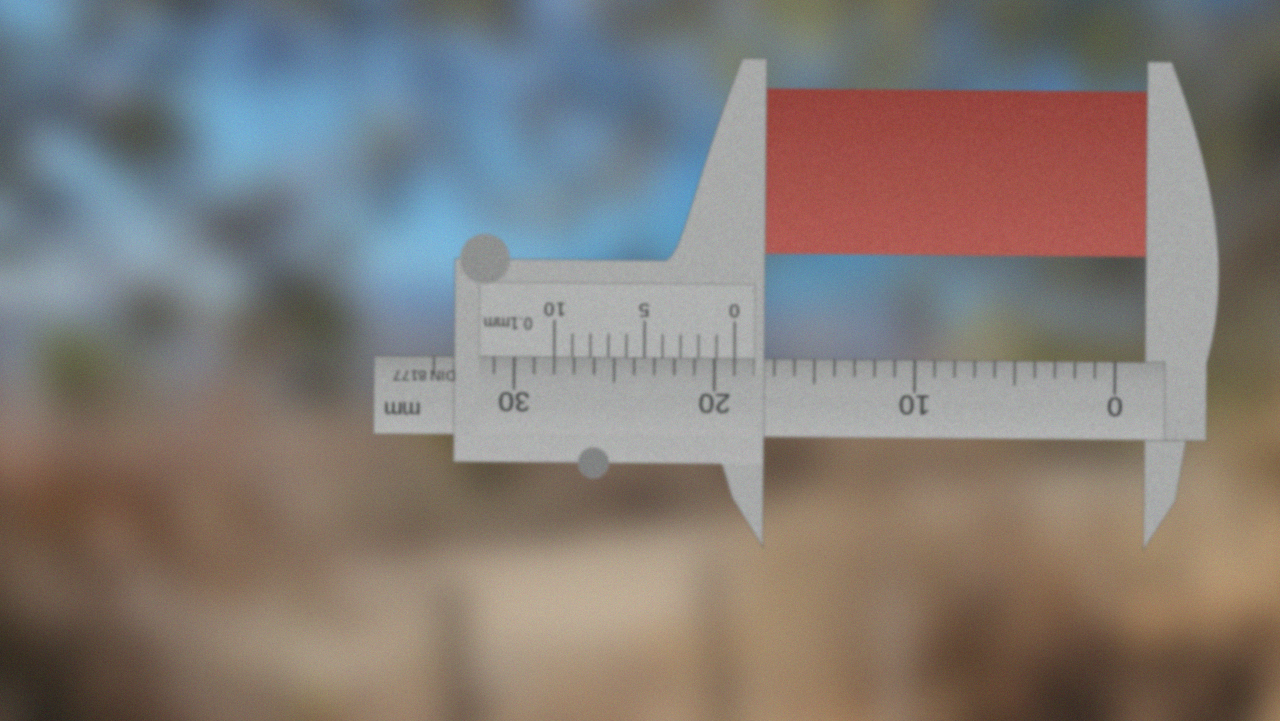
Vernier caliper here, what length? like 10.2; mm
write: 19.0; mm
